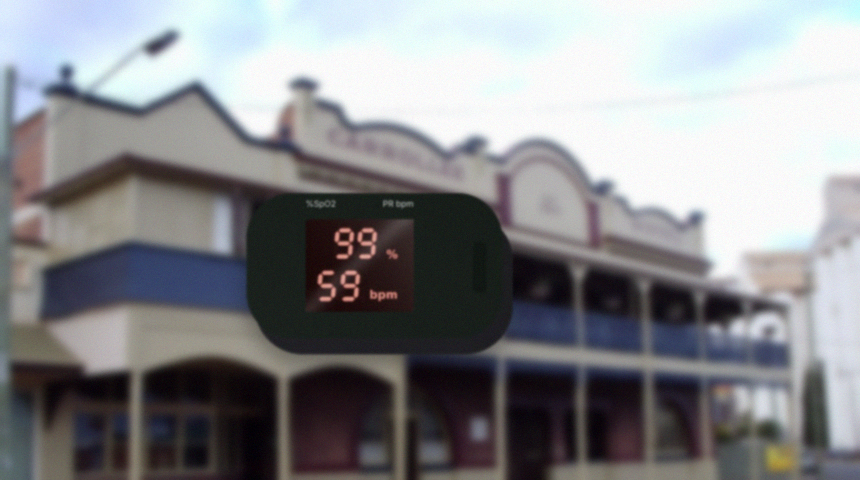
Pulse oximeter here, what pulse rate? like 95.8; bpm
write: 59; bpm
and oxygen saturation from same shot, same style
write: 99; %
